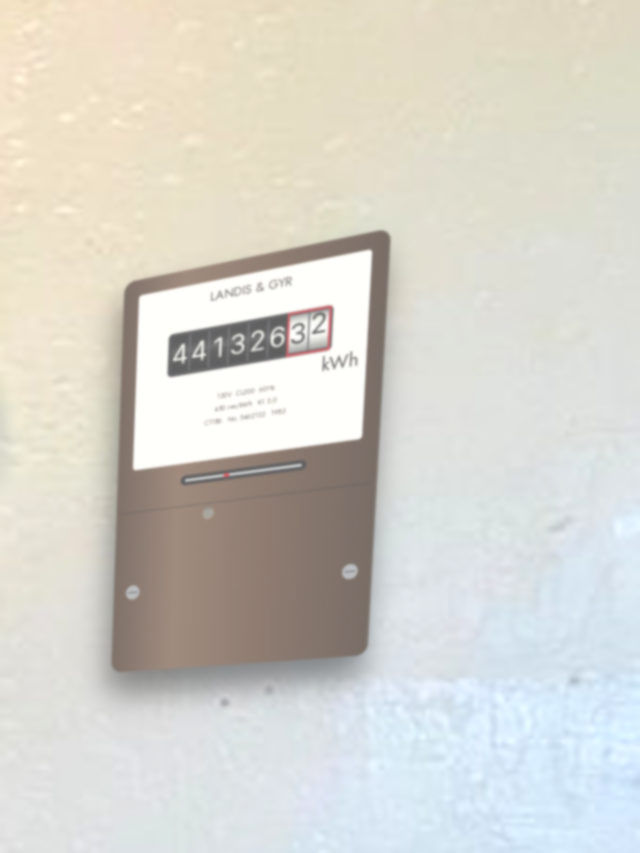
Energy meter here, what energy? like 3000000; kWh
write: 441326.32; kWh
